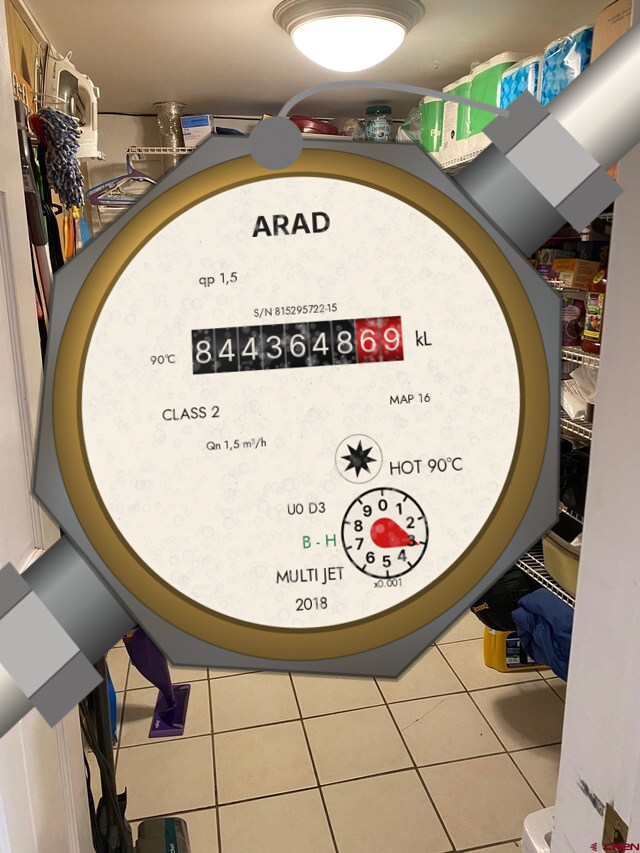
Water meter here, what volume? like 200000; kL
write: 8443648.693; kL
